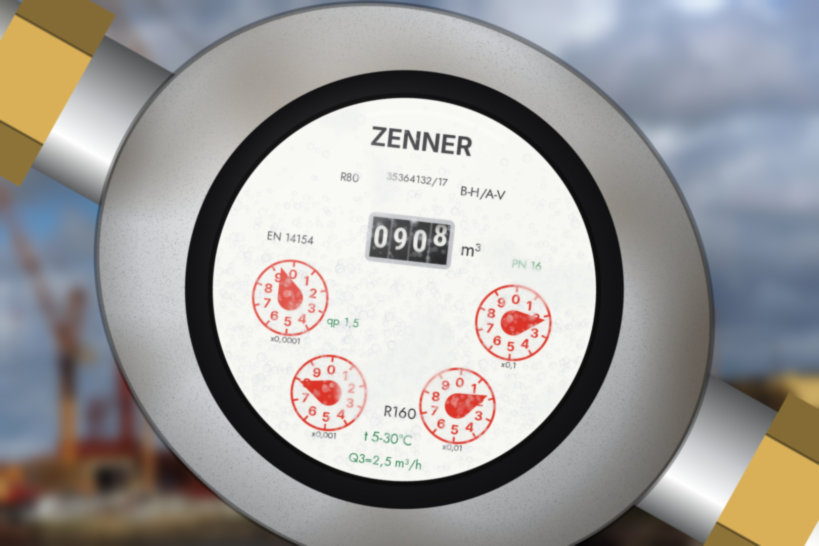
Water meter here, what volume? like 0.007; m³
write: 908.2179; m³
